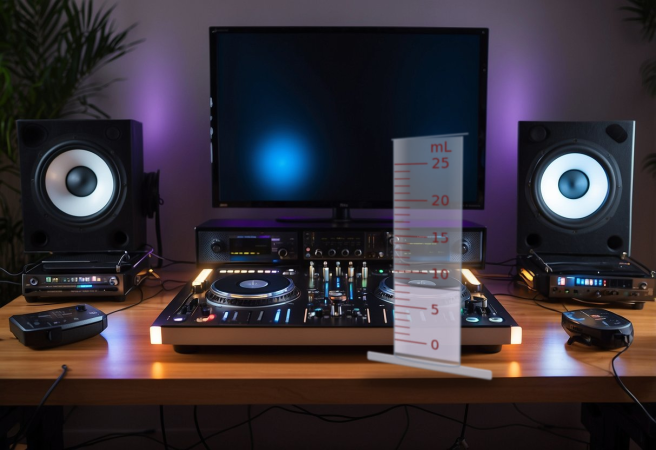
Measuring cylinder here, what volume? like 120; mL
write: 8; mL
